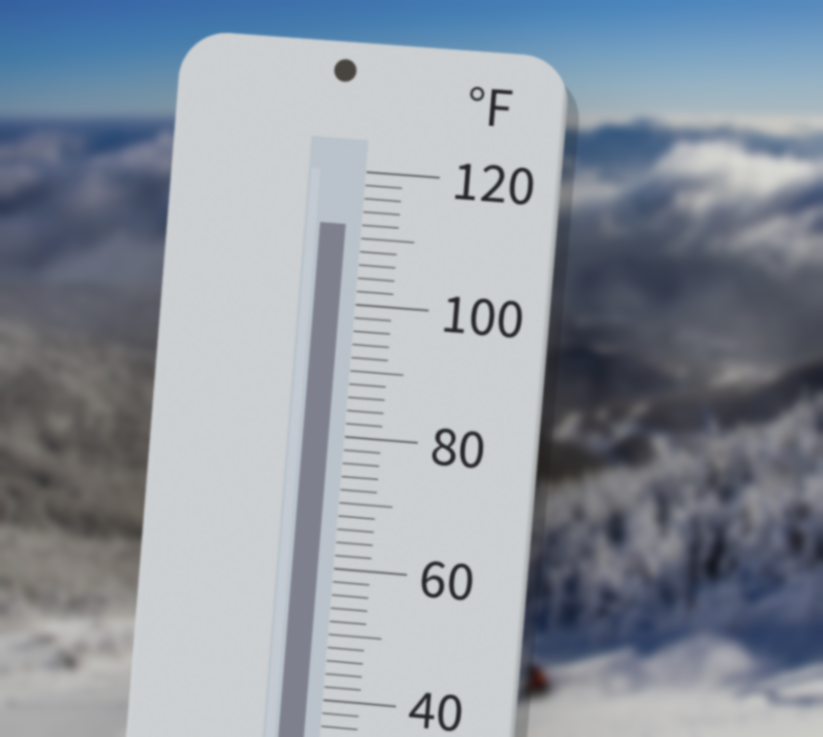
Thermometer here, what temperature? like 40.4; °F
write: 112; °F
